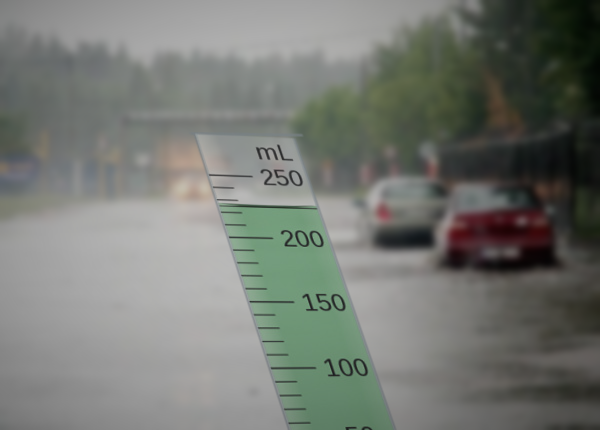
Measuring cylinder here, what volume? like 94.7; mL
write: 225; mL
